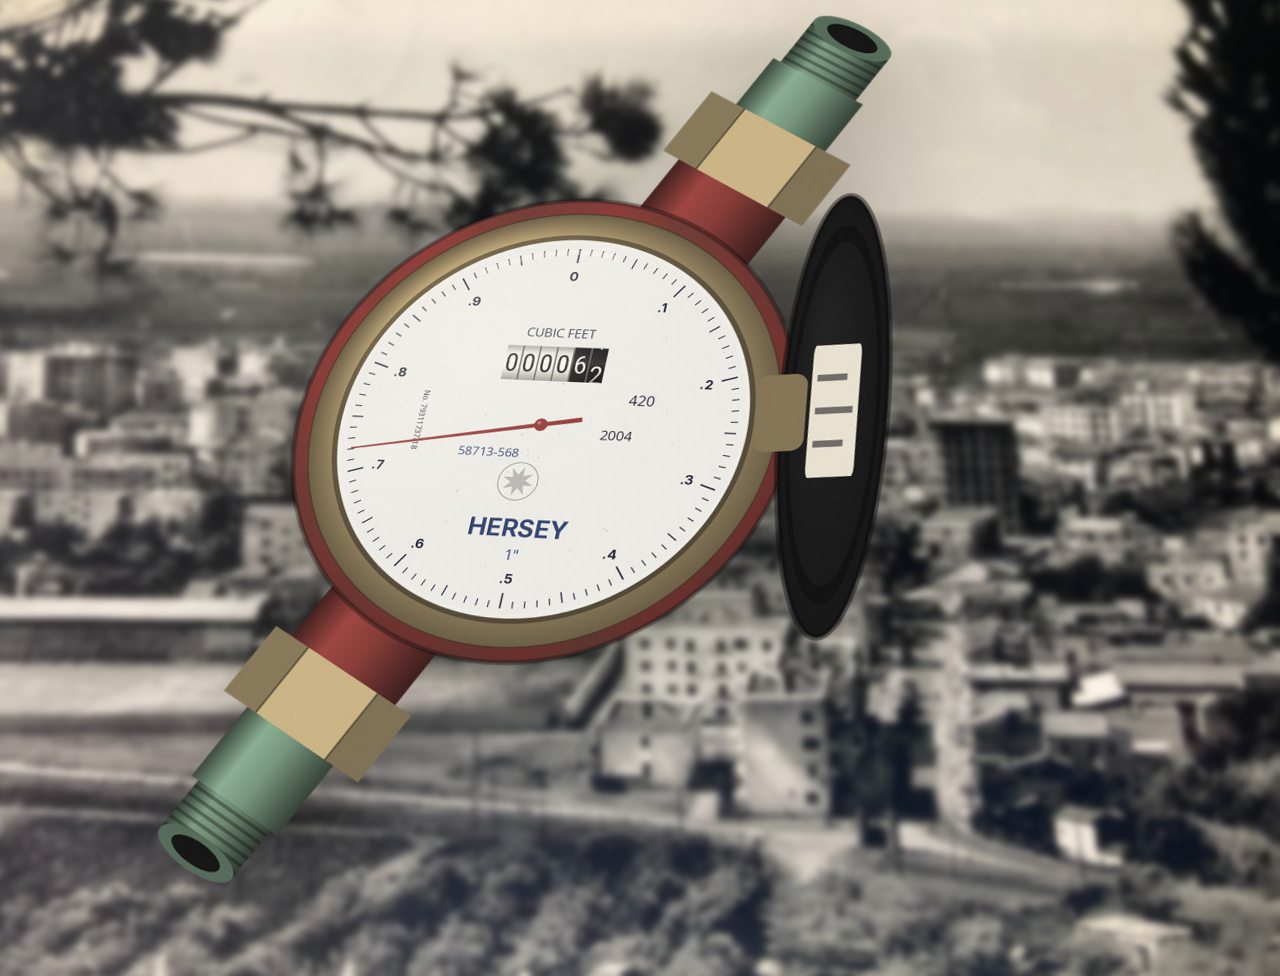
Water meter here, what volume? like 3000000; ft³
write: 61.72; ft³
